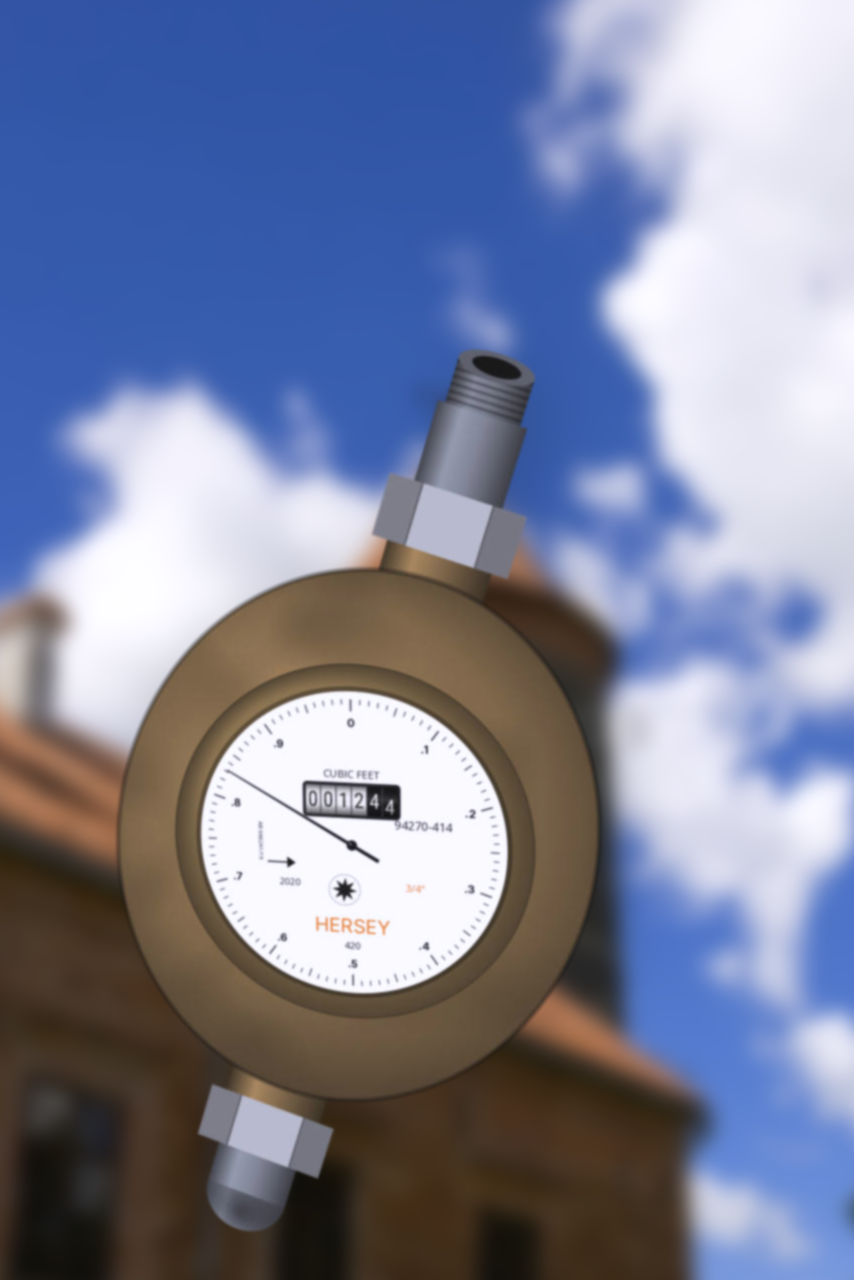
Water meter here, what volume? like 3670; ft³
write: 1243.83; ft³
